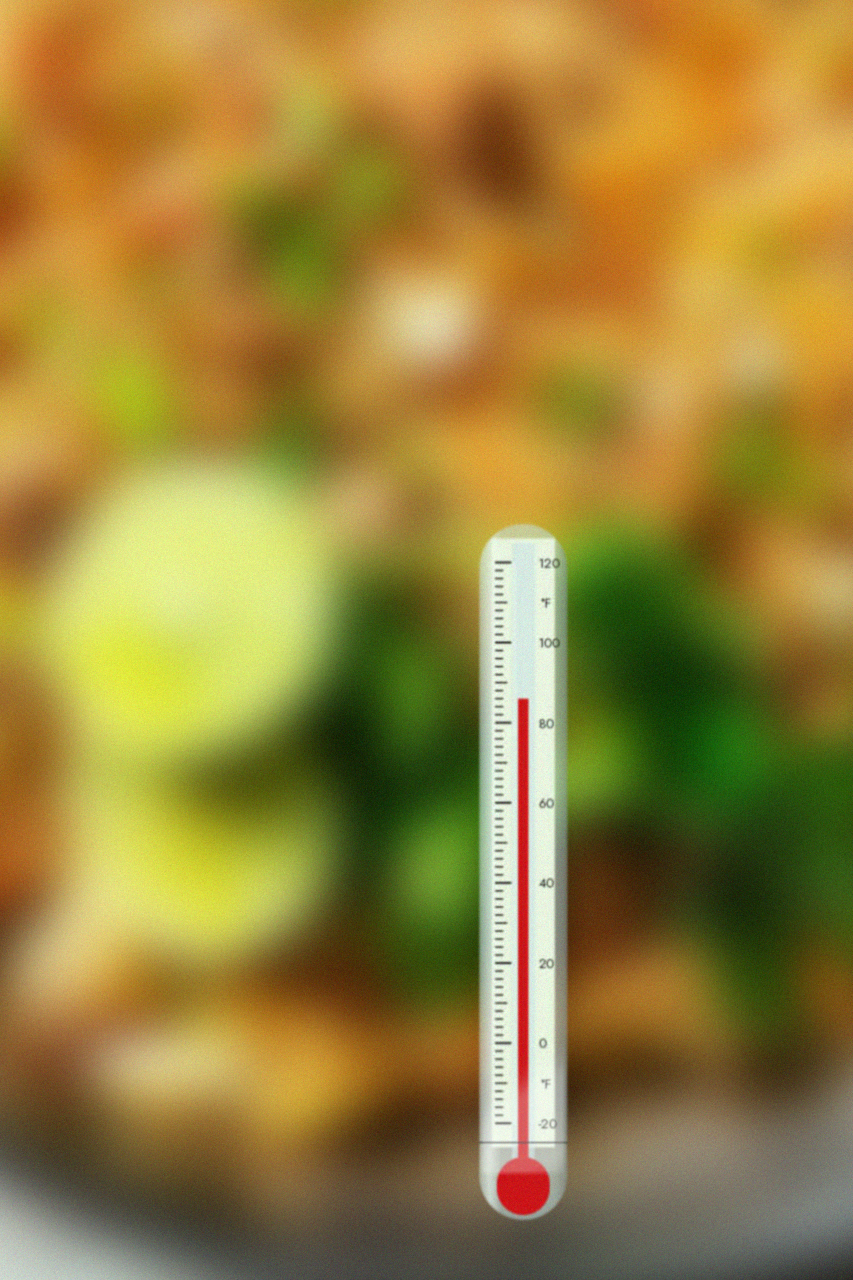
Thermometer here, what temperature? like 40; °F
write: 86; °F
